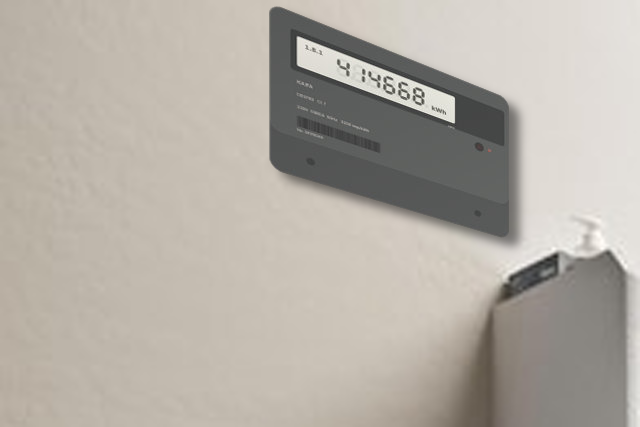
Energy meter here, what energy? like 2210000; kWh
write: 414668; kWh
